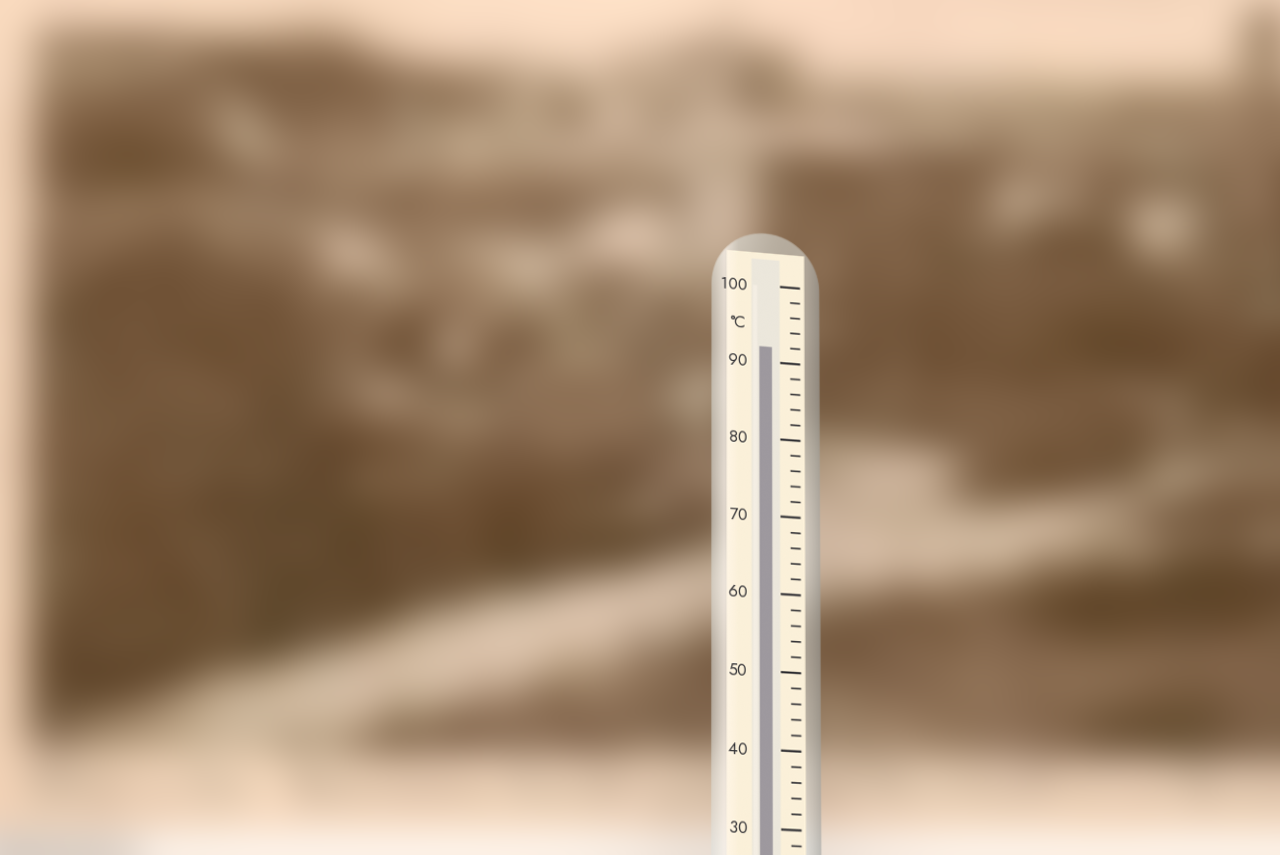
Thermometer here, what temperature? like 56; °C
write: 92; °C
